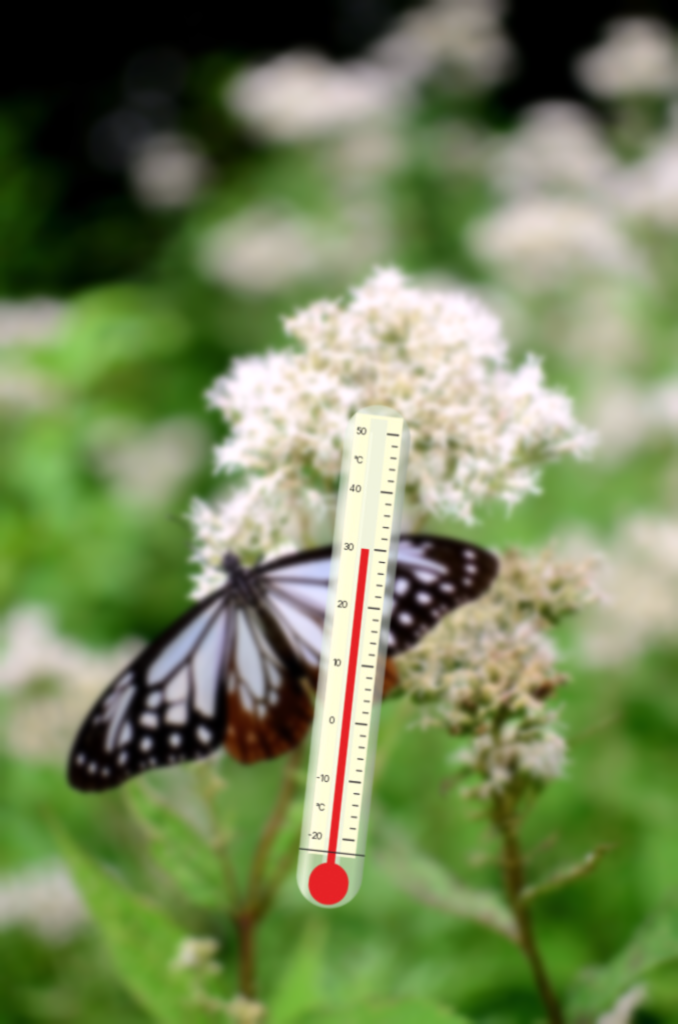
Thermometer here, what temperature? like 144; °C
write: 30; °C
